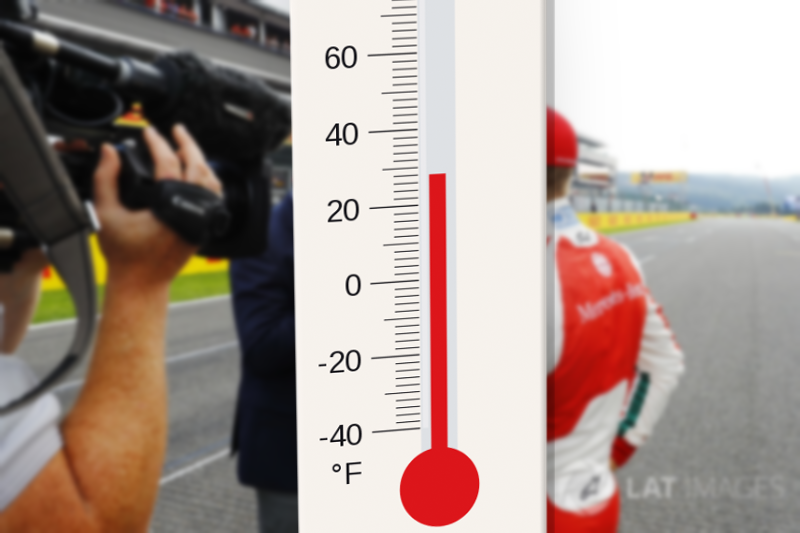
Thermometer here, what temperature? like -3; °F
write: 28; °F
